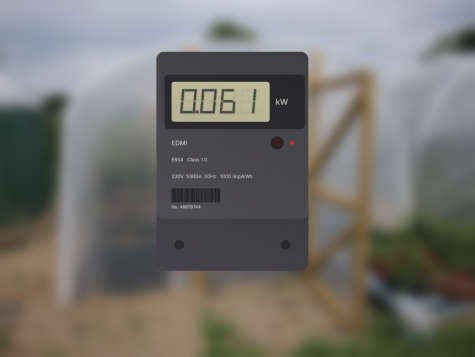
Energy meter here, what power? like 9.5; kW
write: 0.061; kW
